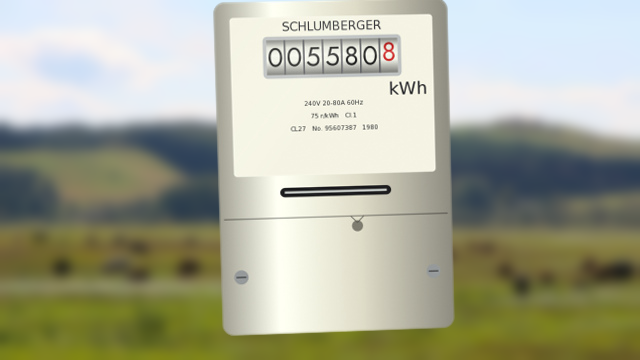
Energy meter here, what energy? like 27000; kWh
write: 5580.8; kWh
